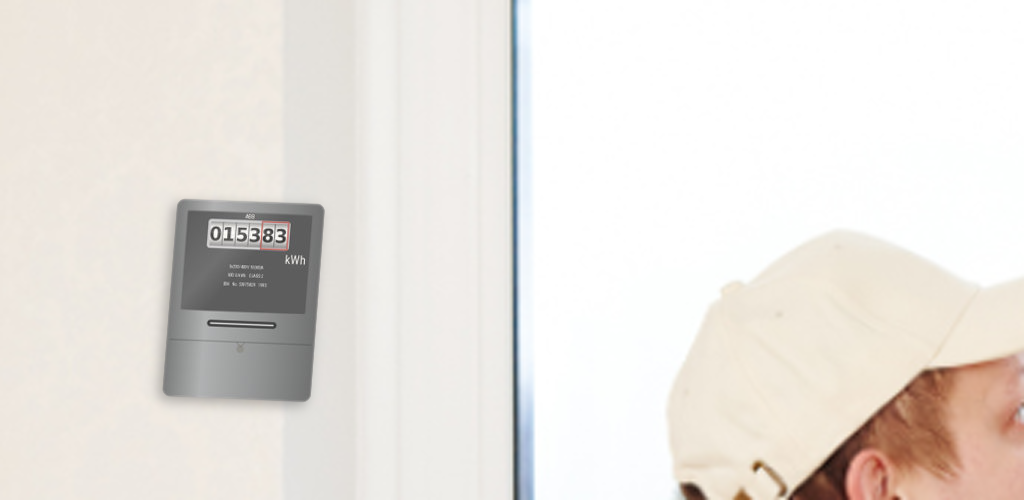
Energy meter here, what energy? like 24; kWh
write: 153.83; kWh
